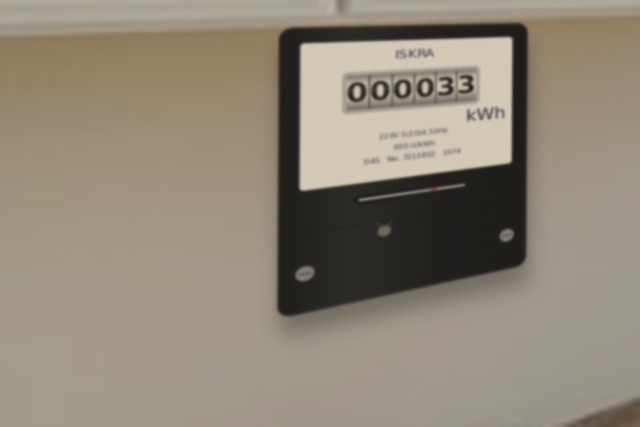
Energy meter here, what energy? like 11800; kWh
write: 33; kWh
